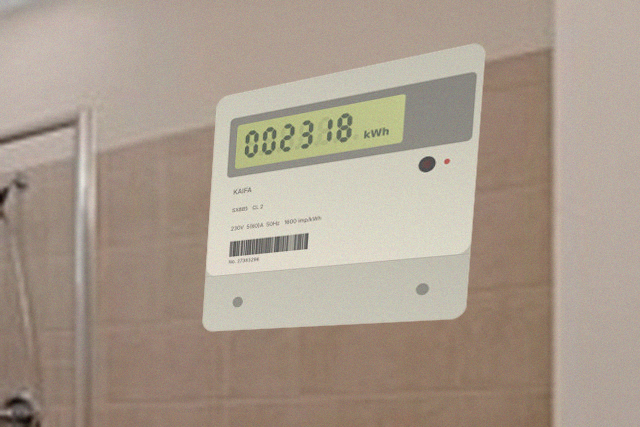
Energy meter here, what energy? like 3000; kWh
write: 2318; kWh
